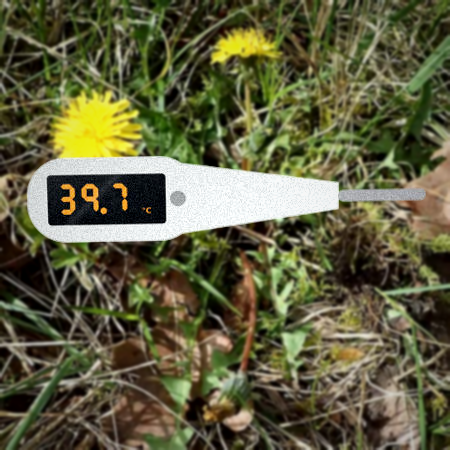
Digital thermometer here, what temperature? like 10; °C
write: 39.7; °C
